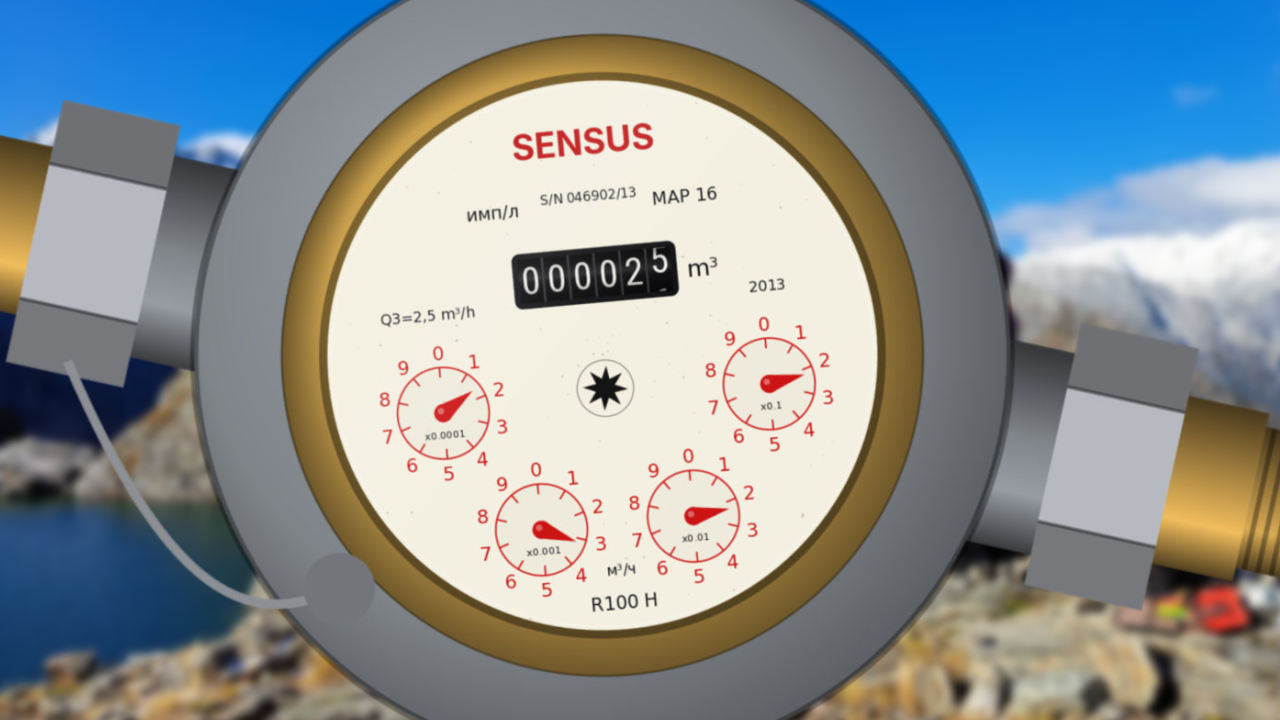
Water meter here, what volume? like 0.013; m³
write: 25.2231; m³
